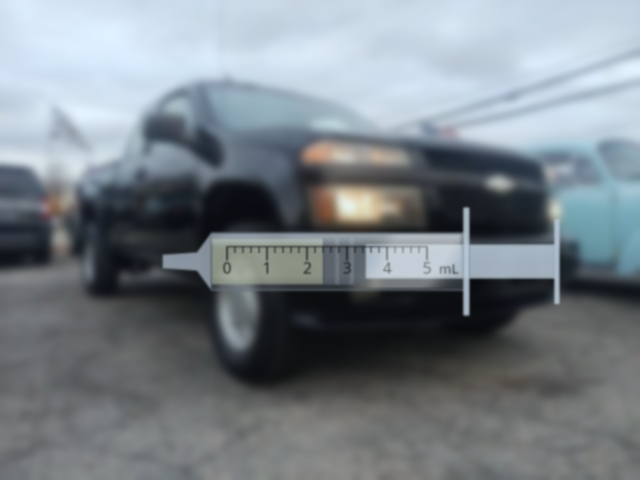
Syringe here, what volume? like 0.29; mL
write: 2.4; mL
